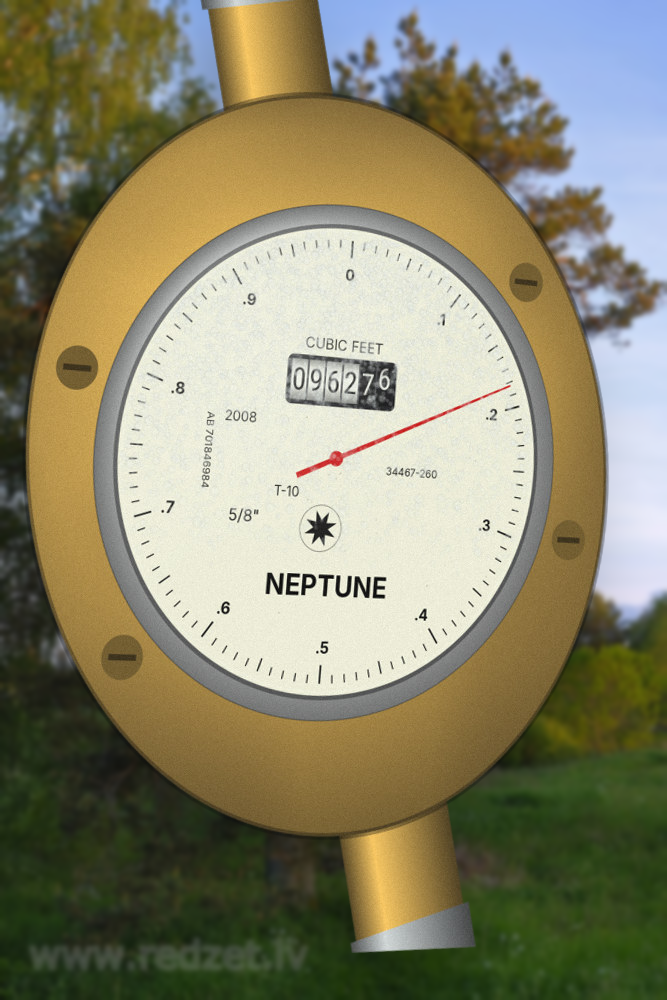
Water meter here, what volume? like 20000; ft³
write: 96276.18; ft³
